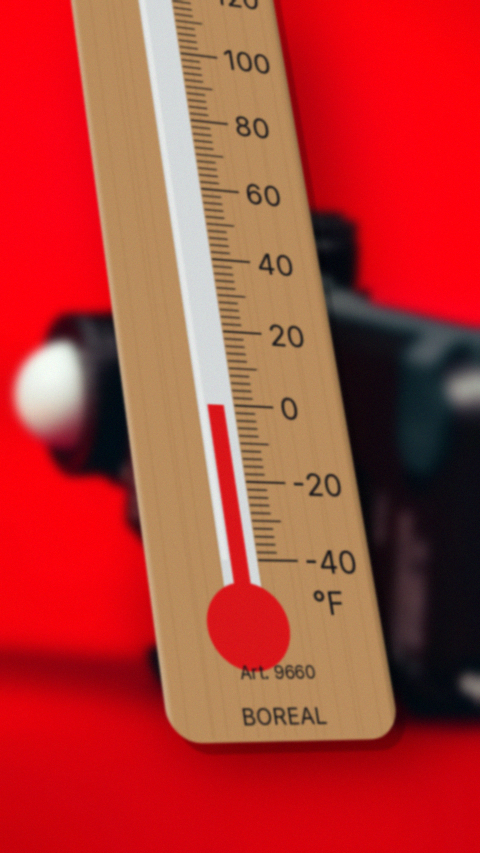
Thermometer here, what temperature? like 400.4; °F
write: 0; °F
